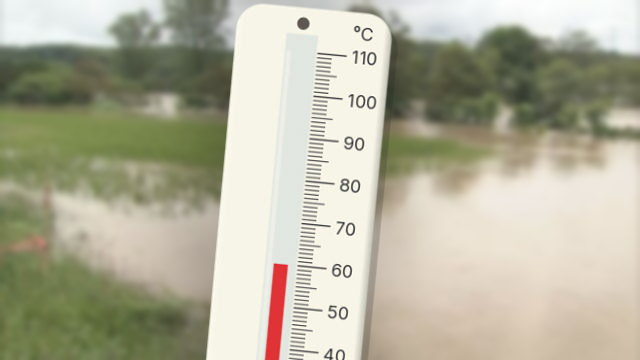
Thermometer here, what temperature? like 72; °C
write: 60; °C
